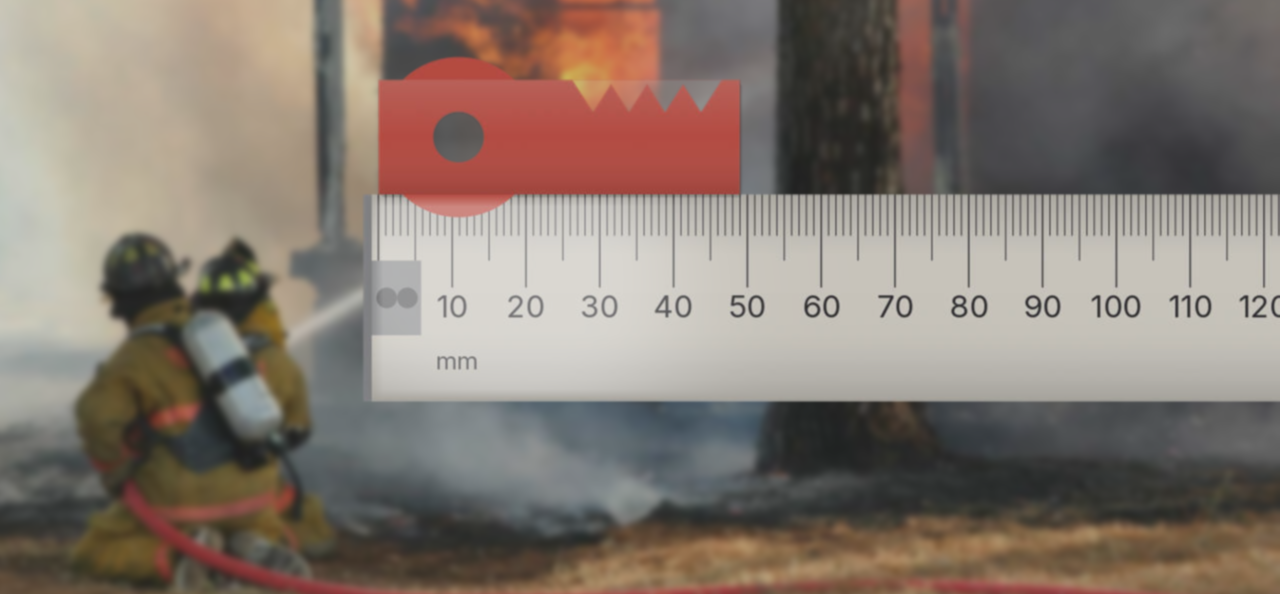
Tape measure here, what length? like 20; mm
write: 49; mm
